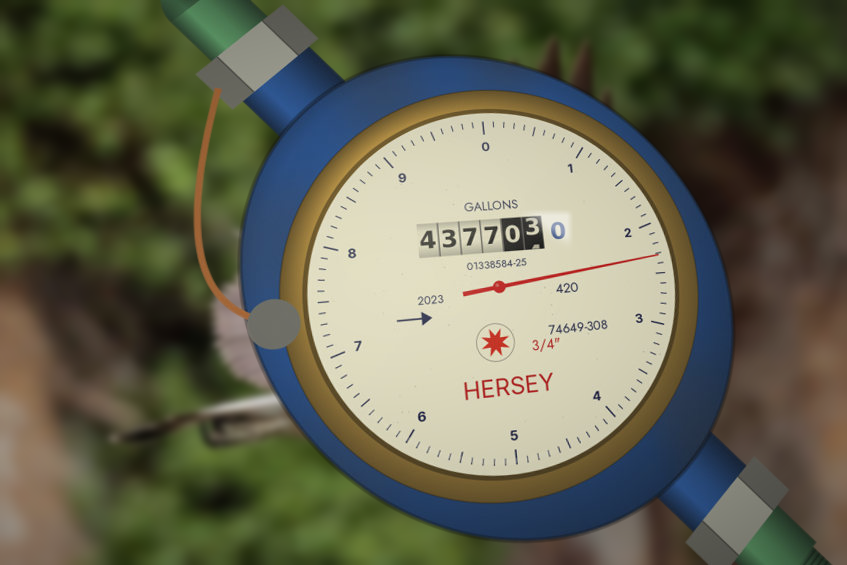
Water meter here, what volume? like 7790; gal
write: 4377032.3; gal
